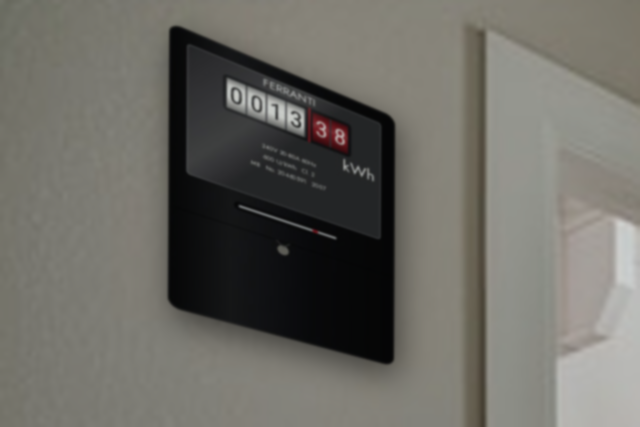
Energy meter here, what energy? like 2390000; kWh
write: 13.38; kWh
